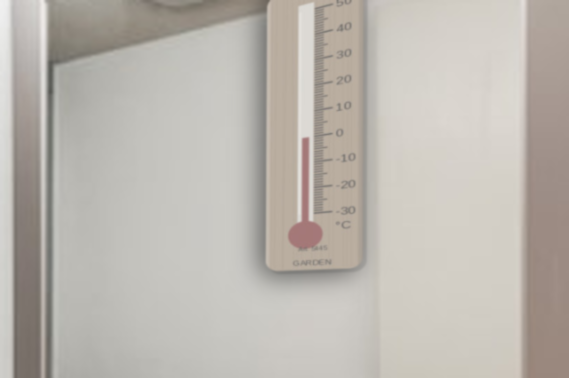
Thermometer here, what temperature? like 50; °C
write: 0; °C
